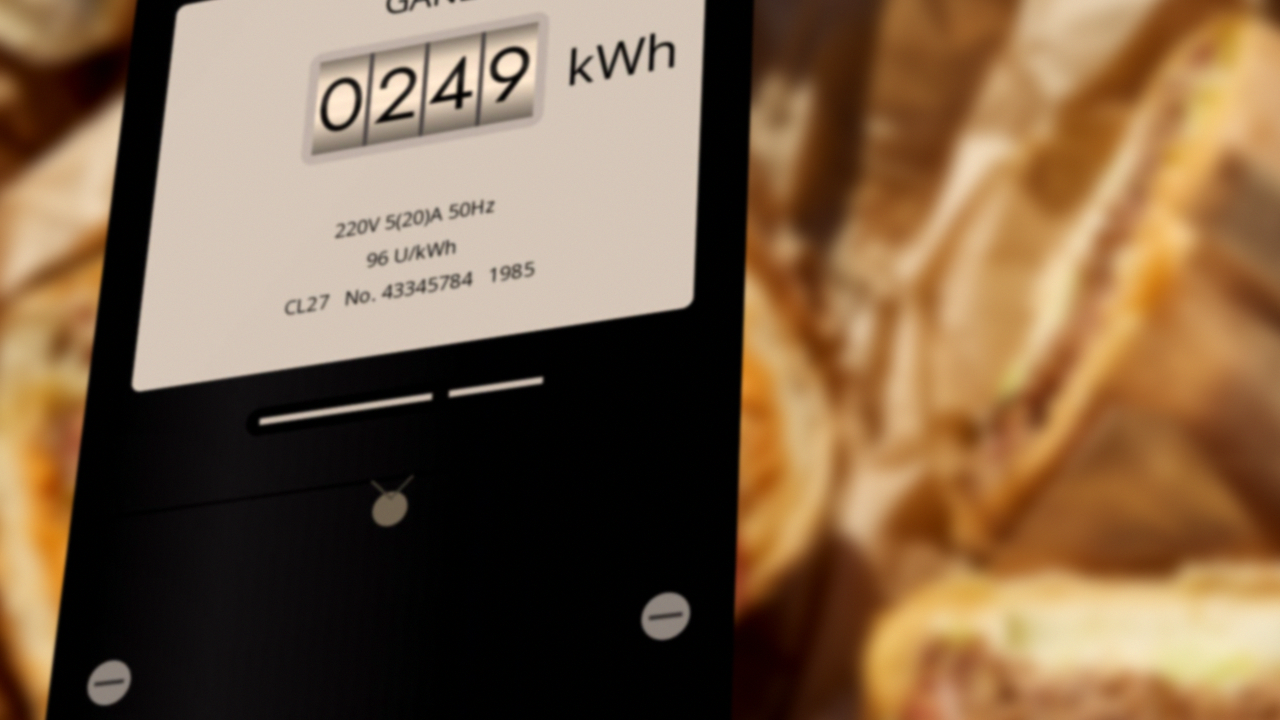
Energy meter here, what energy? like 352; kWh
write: 249; kWh
